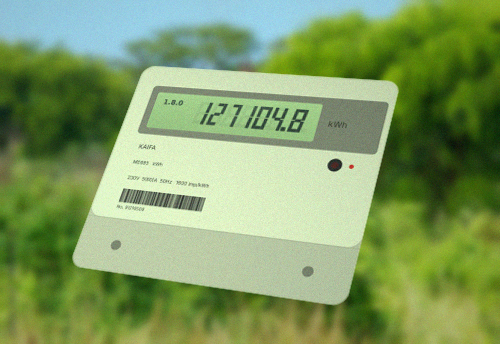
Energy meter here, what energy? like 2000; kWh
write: 127104.8; kWh
